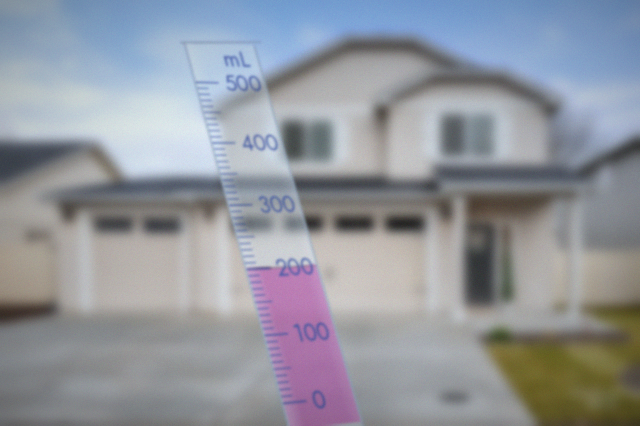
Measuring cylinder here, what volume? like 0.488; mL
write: 200; mL
